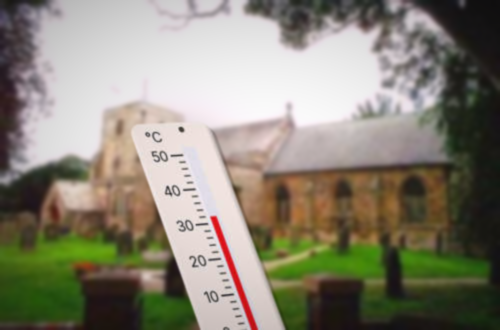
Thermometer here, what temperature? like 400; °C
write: 32; °C
